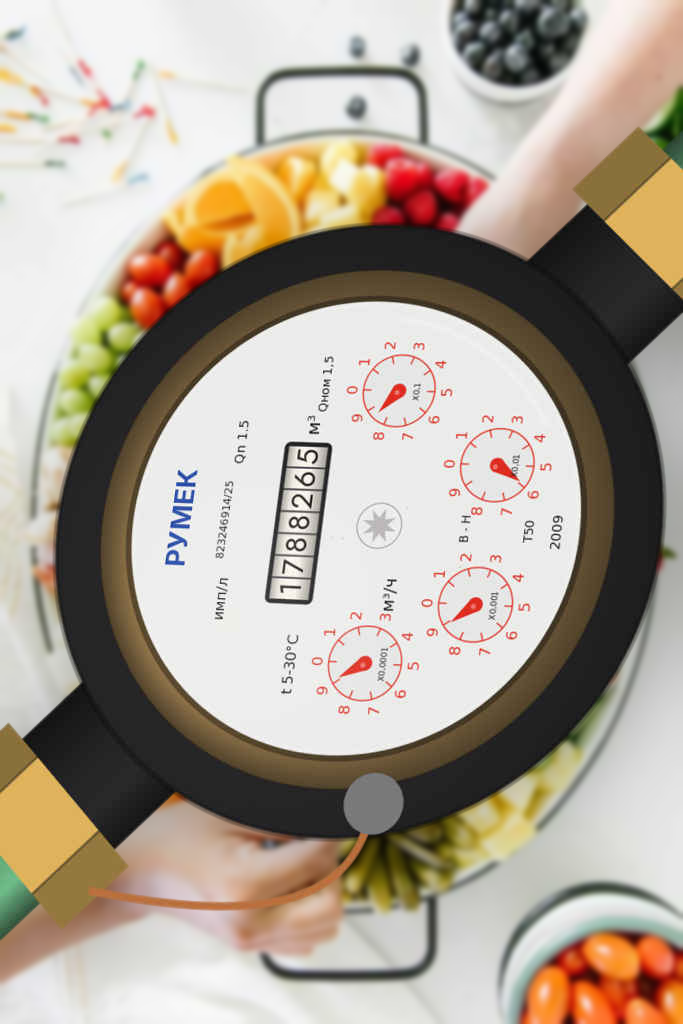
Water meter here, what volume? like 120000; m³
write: 1788265.8589; m³
